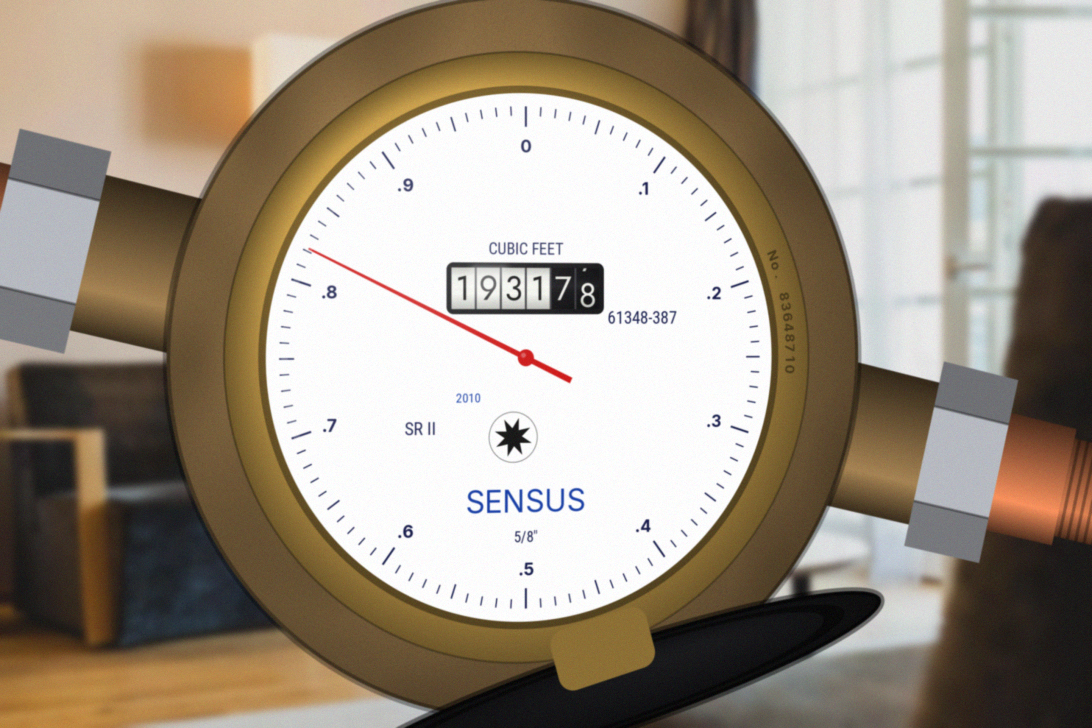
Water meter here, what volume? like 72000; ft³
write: 193177.82; ft³
